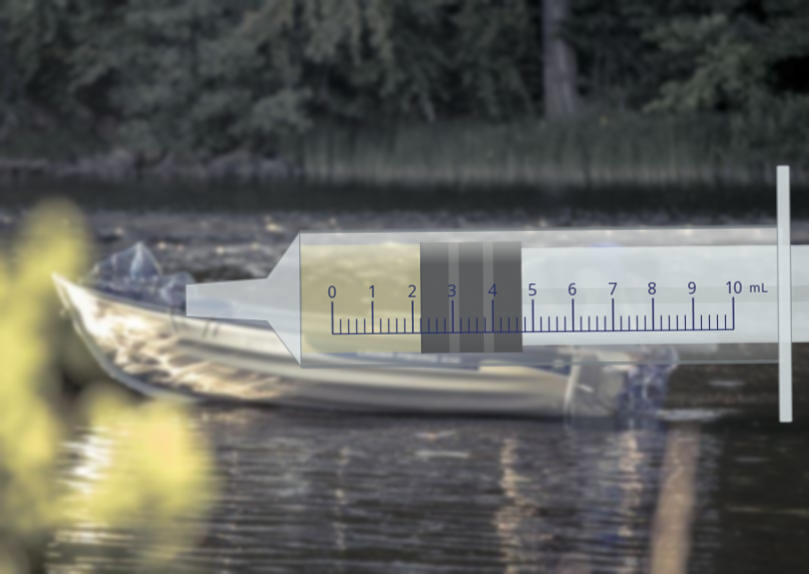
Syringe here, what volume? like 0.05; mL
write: 2.2; mL
